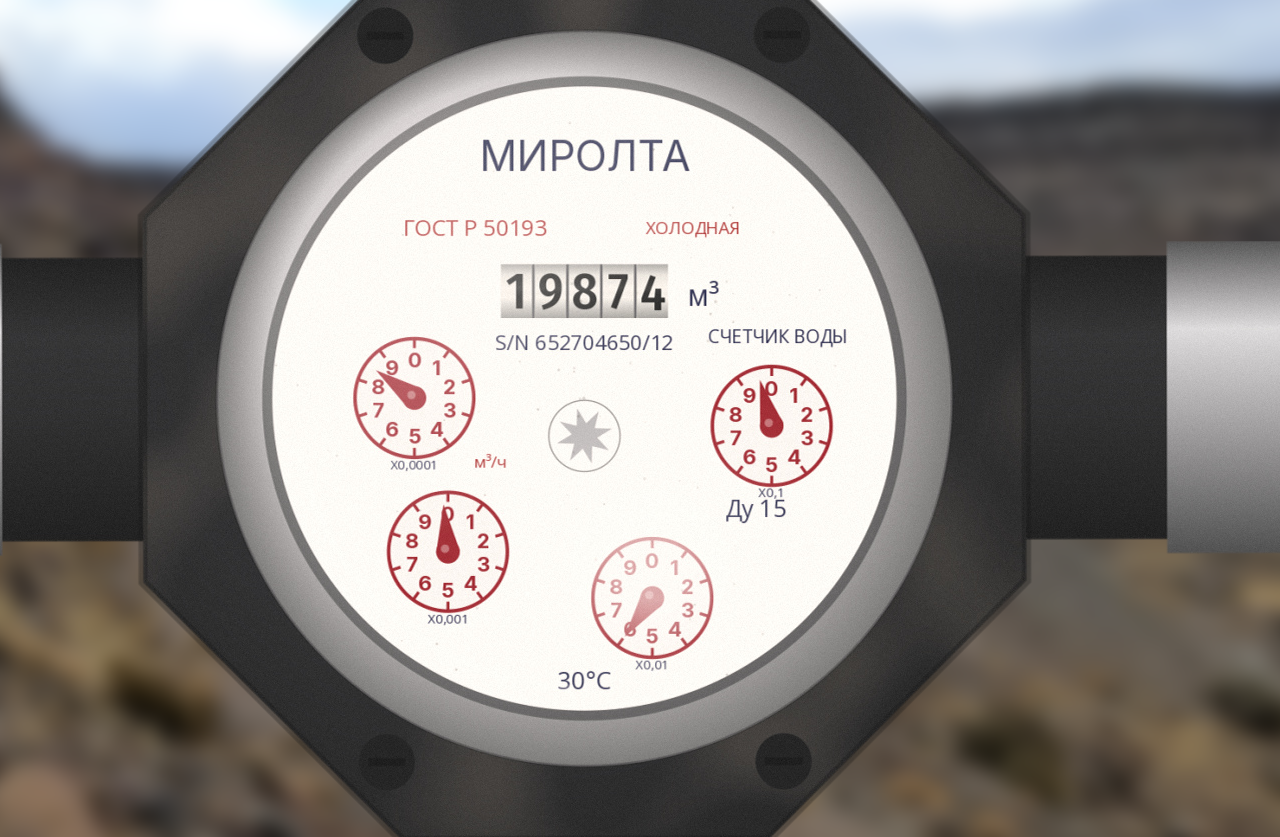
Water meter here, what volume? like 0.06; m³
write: 19873.9598; m³
